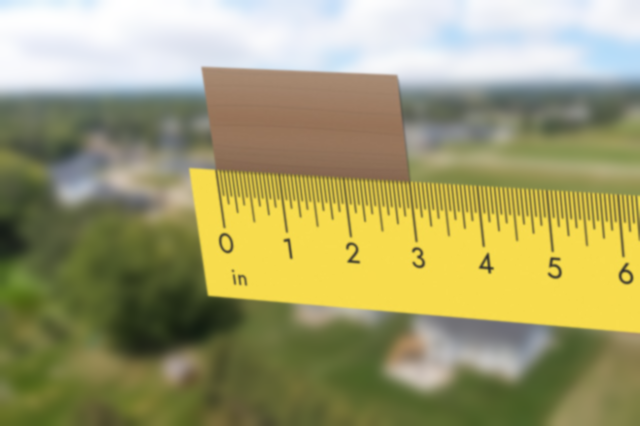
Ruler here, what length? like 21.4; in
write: 3; in
